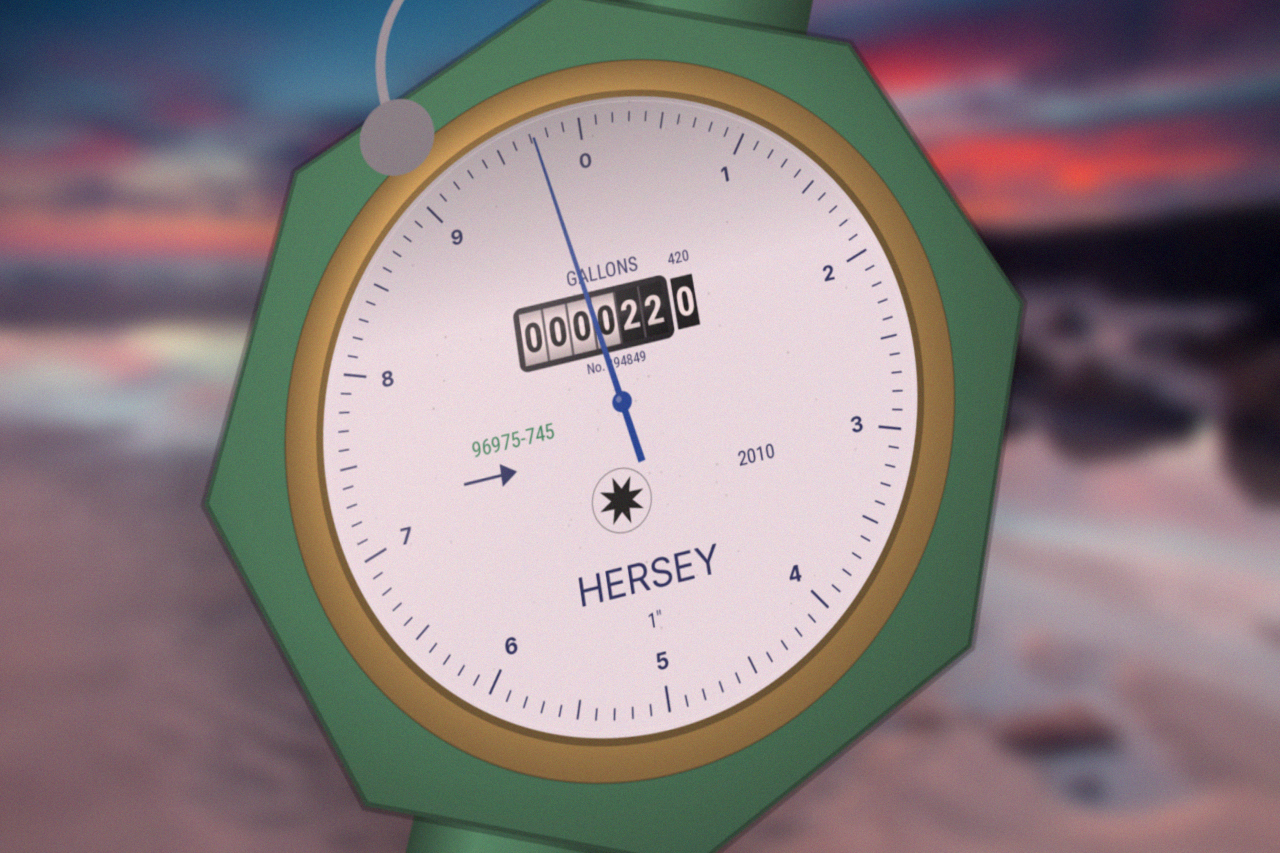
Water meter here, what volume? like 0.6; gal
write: 219.7; gal
